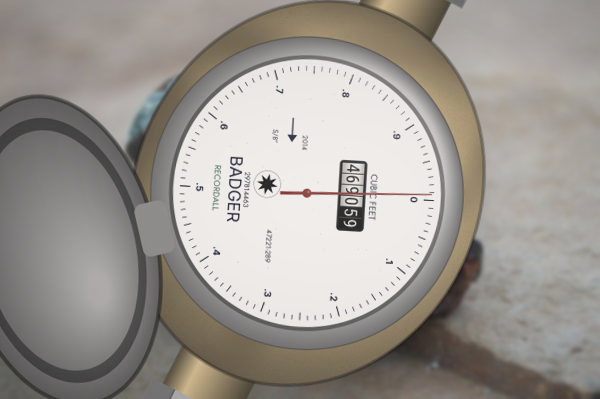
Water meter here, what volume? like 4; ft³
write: 469058.99; ft³
